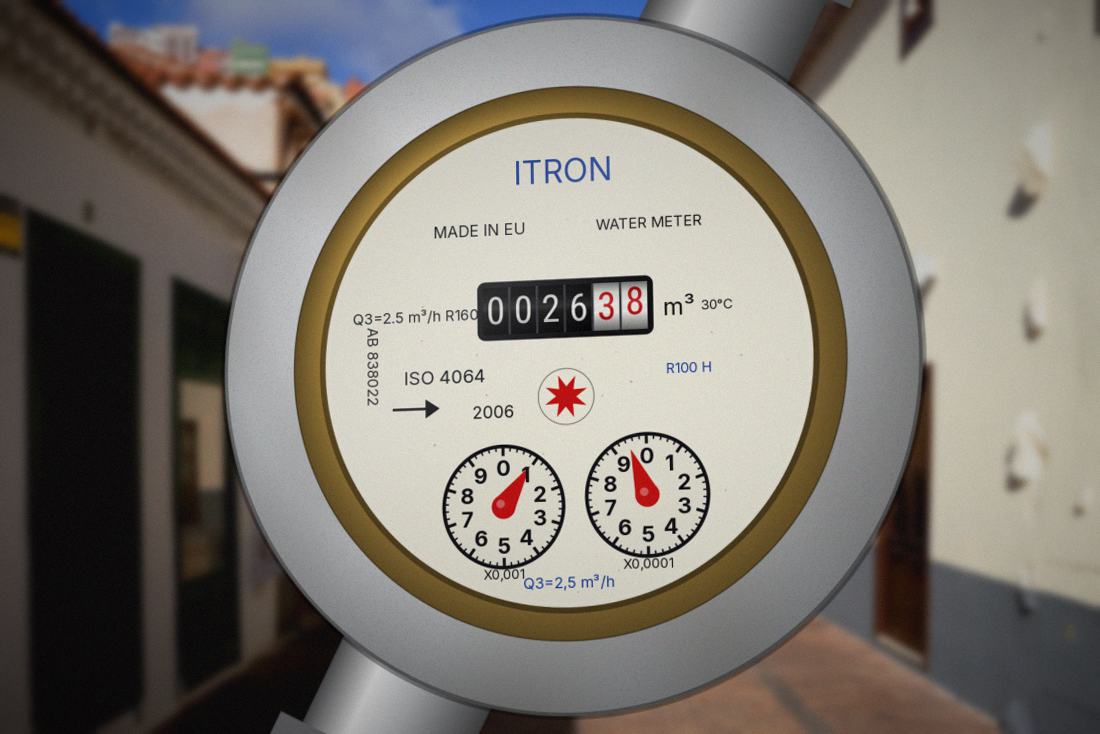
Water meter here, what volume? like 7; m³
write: 26.3809; m³
